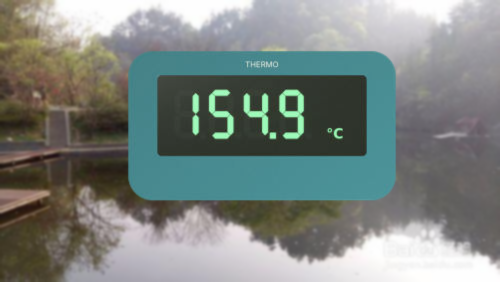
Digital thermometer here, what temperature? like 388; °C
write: 154.9; °C
